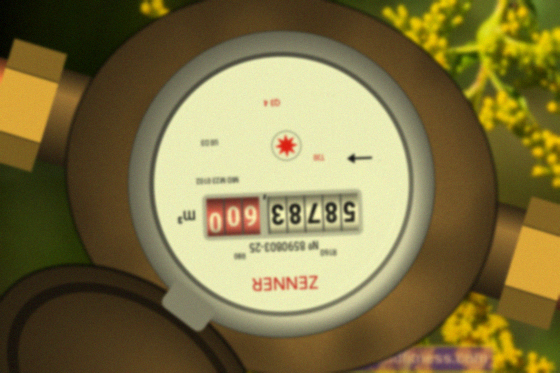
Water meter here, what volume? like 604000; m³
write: 58783.600; m³
